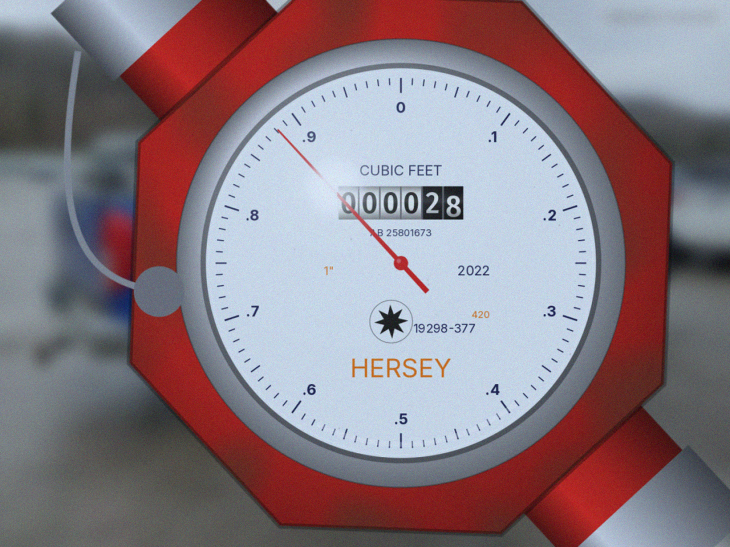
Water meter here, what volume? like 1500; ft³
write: 27.88; ft³
